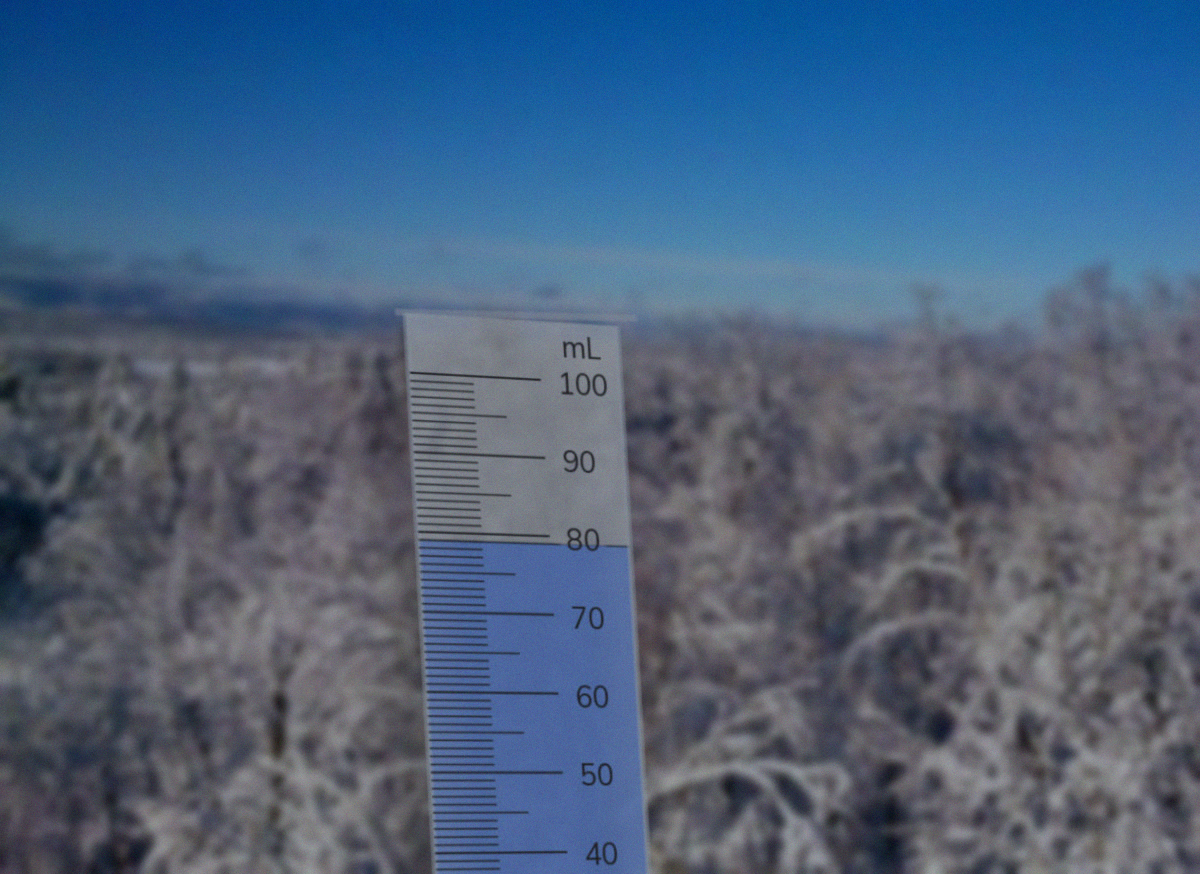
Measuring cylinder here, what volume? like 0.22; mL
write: 79; mL
